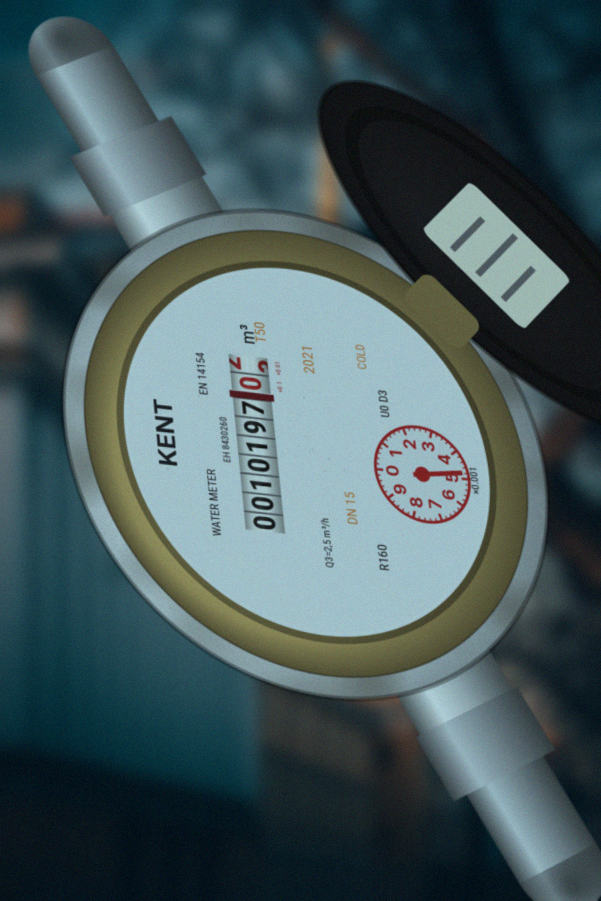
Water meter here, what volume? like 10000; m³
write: 10197.024; m³
